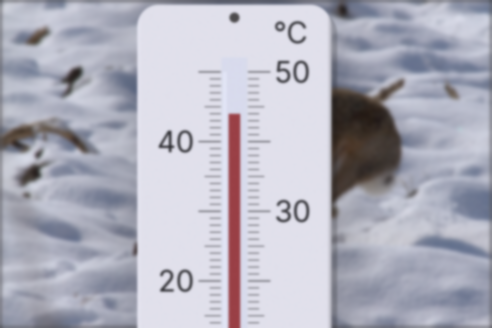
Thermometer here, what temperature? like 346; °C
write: 44; °C
